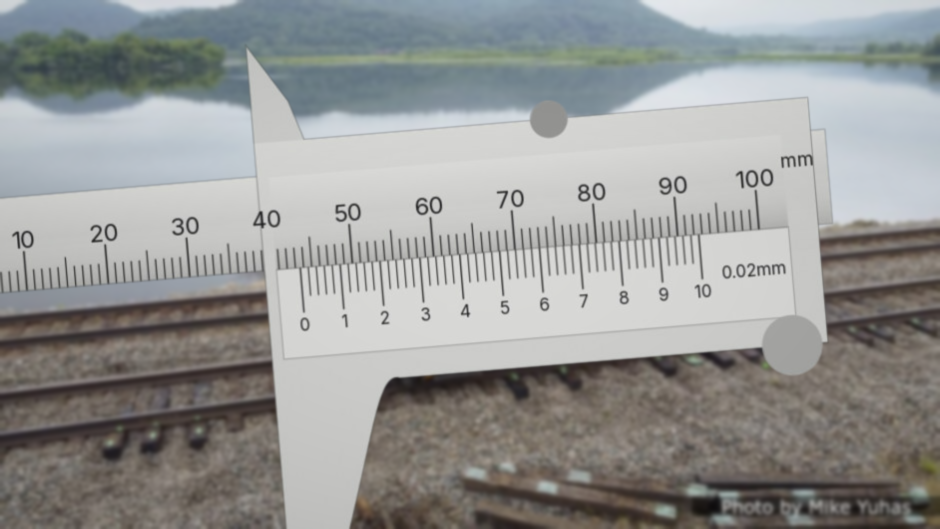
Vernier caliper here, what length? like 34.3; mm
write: 43.6; mm
